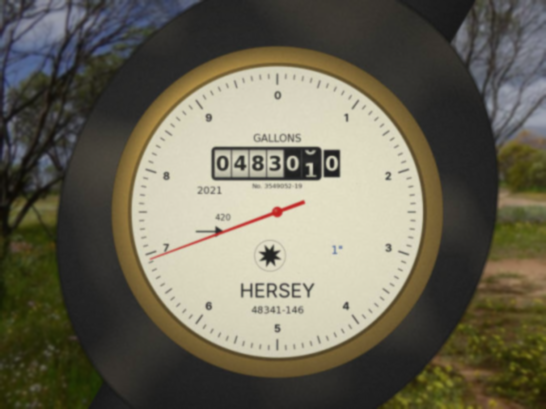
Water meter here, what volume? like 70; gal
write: 483006.9; gal
